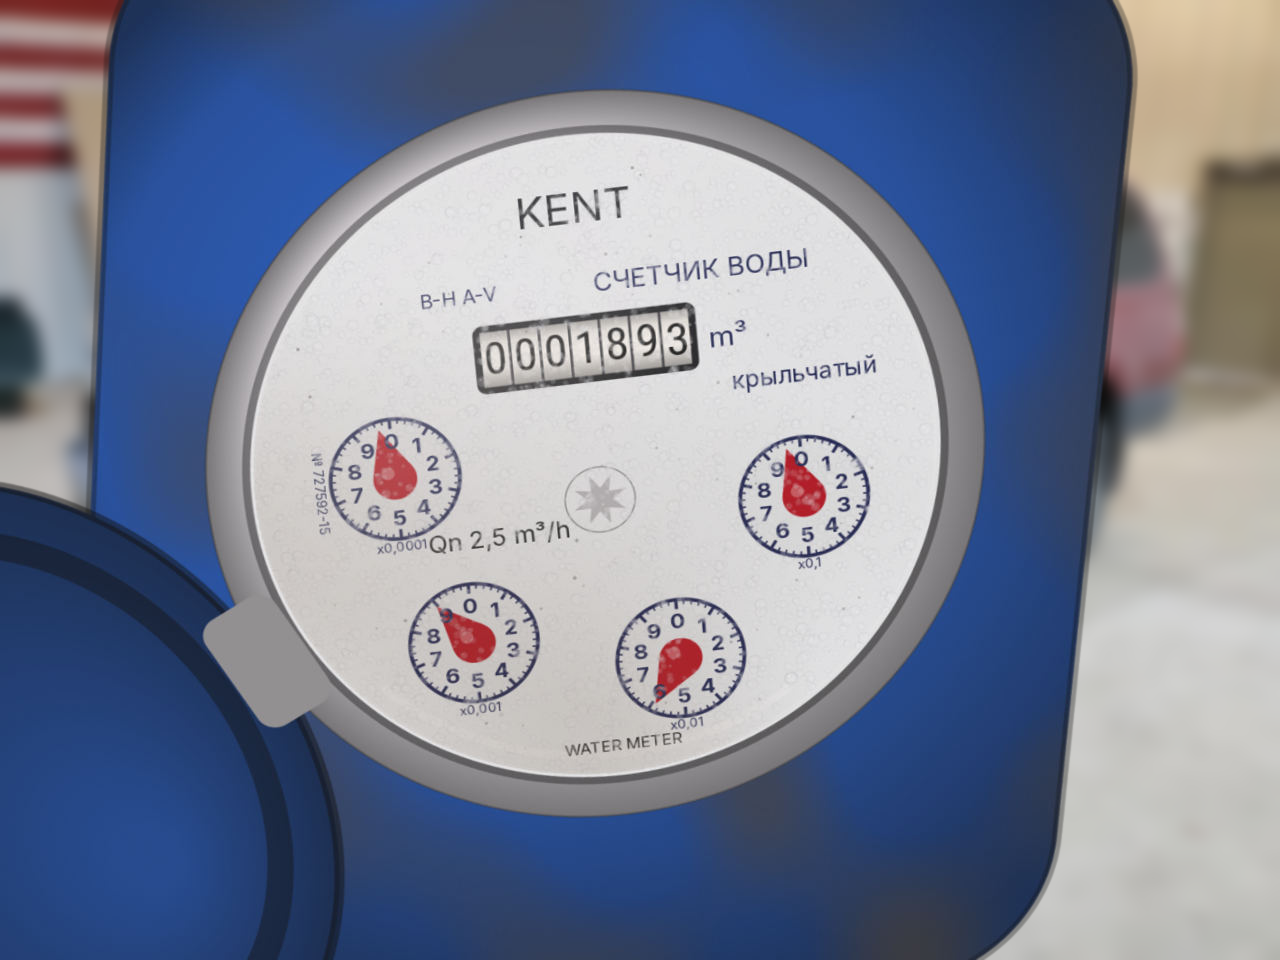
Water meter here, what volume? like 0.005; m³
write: 1892.9589; m³
